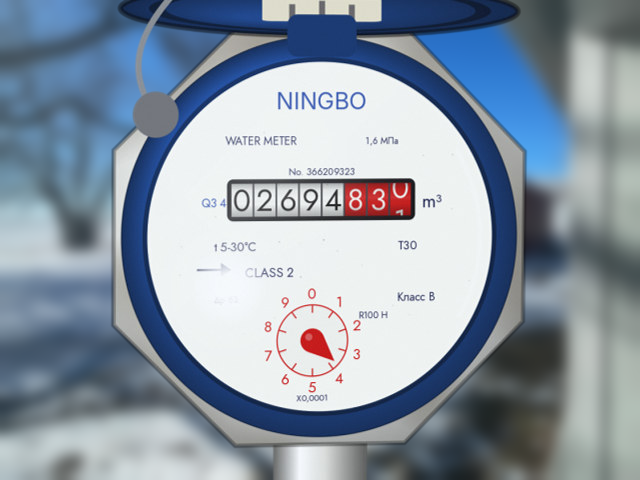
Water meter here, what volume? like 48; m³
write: 2694.8303; m³
